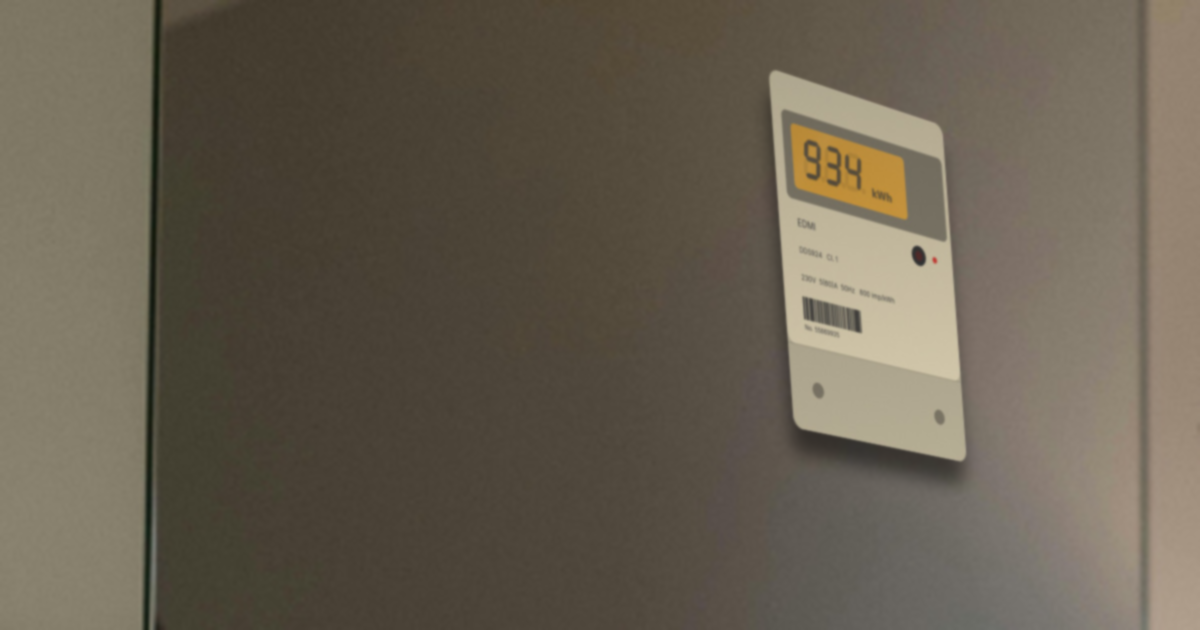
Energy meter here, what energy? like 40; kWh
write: 934; kWh
